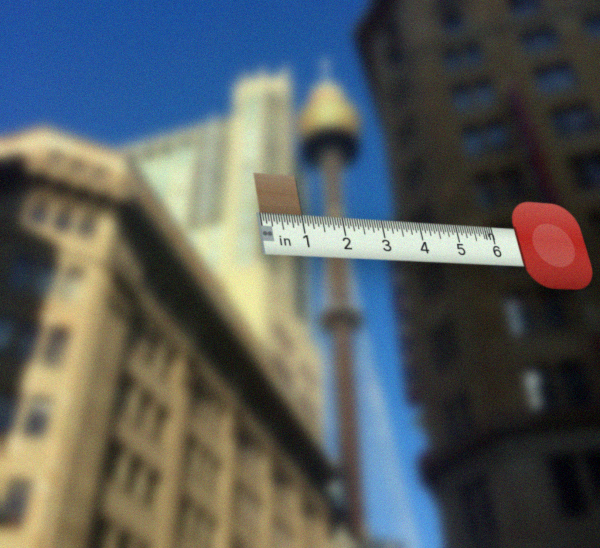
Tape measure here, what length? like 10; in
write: 1; in
